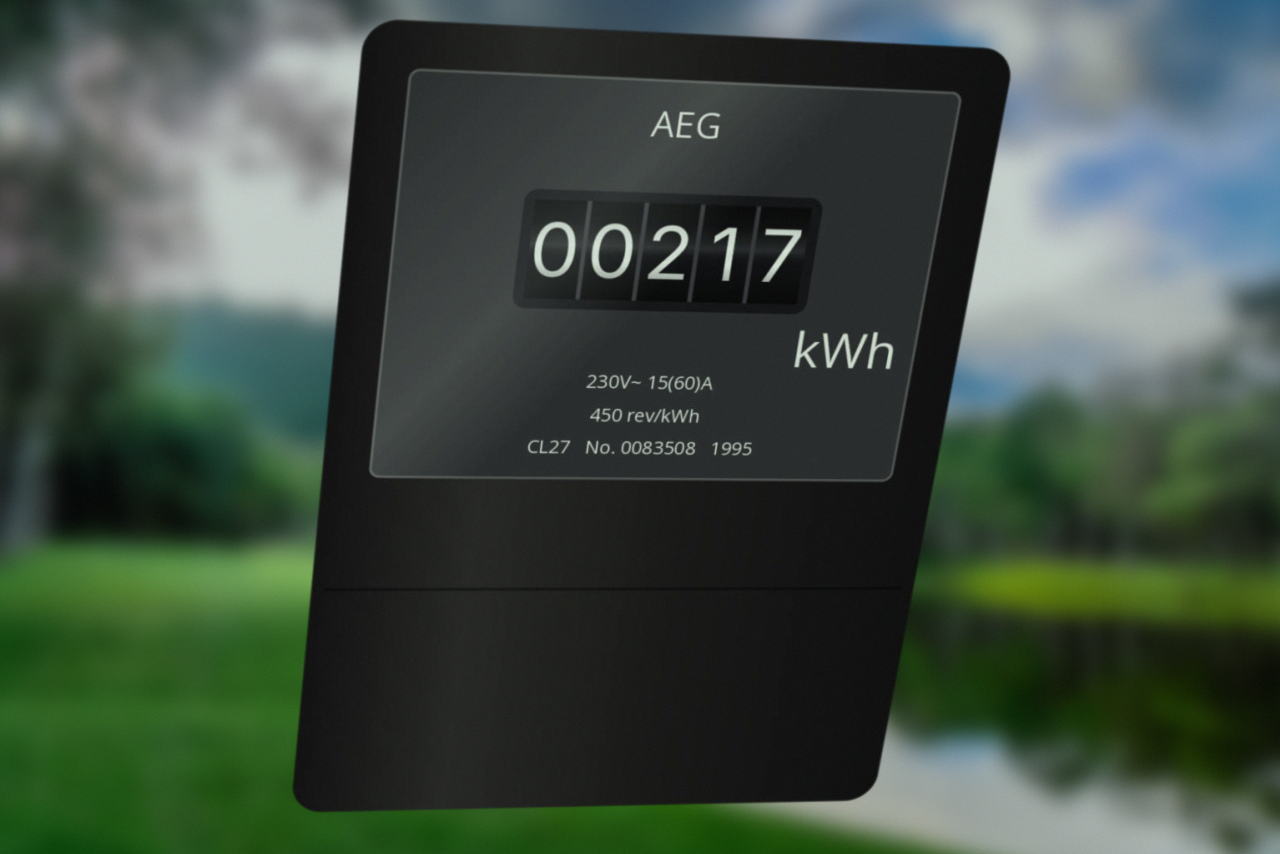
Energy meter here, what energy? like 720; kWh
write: 217; kWh
